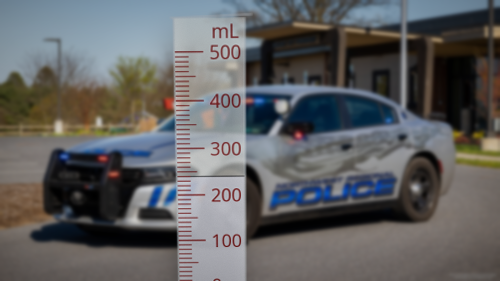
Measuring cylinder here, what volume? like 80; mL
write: 240; mL
